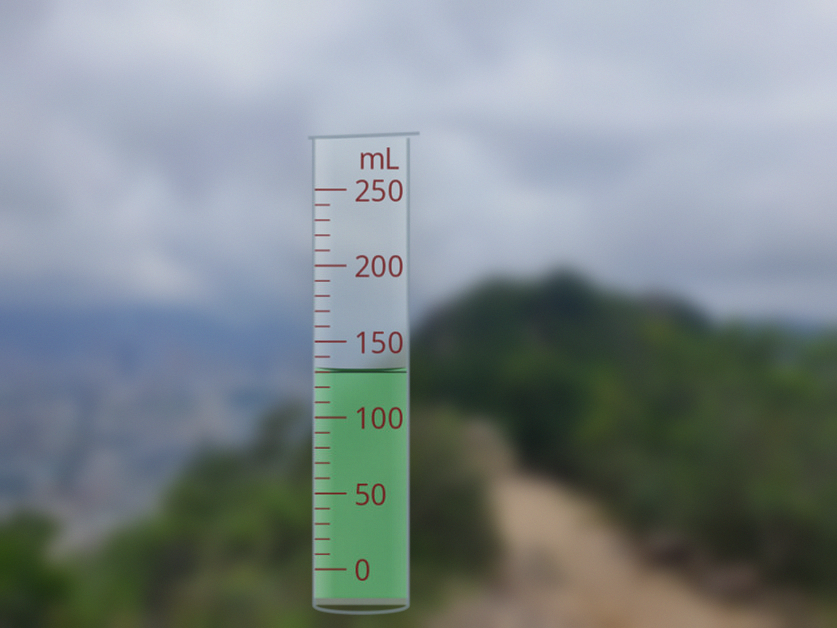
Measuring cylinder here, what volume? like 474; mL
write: 130; mL
